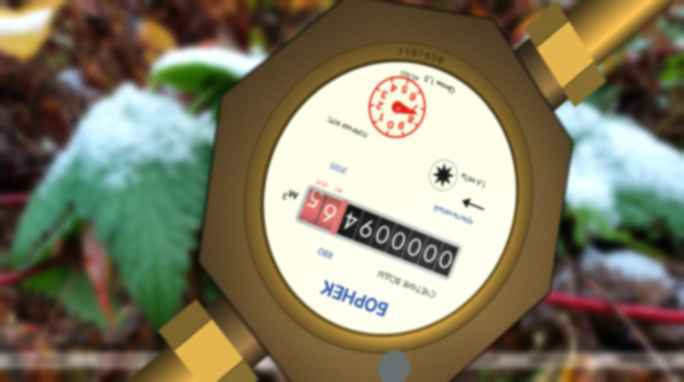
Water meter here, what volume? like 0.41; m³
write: 94.647; m³
